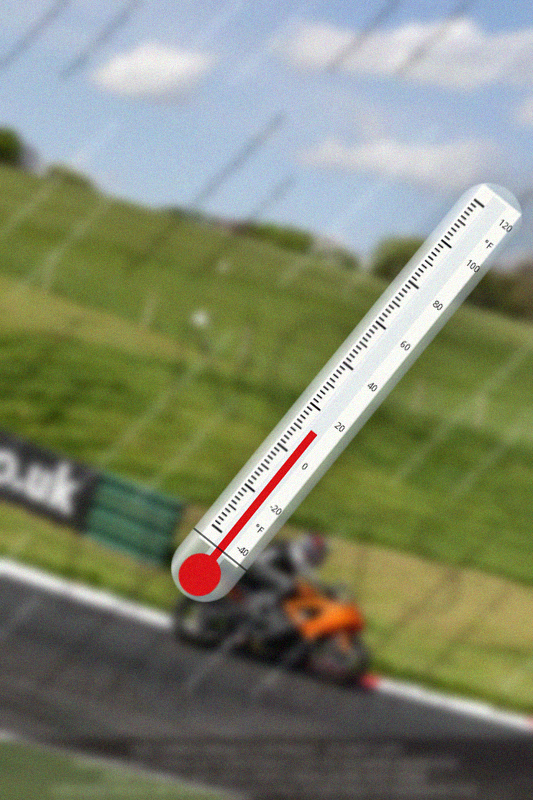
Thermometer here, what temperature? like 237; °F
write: 12; °F
